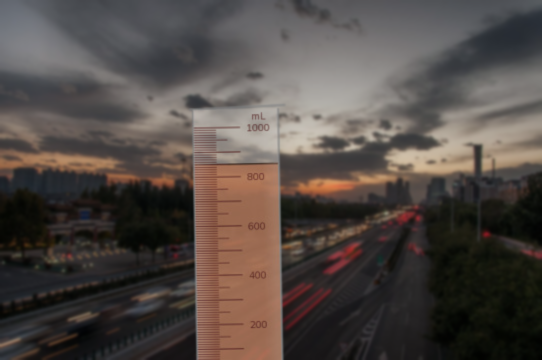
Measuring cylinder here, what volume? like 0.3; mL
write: 850; mL
